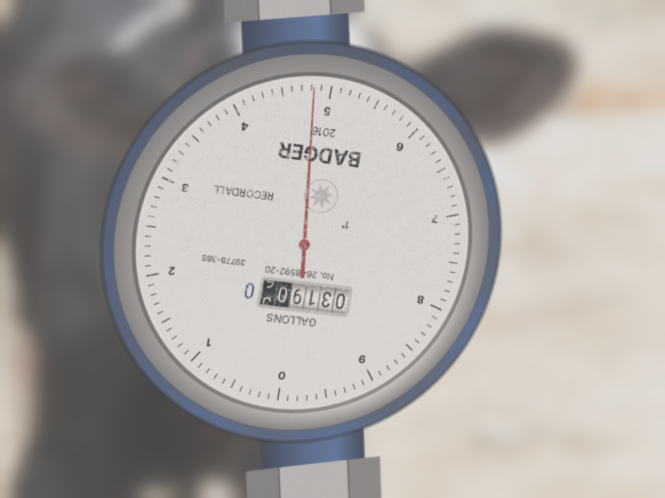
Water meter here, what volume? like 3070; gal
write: 319054.8; gal
